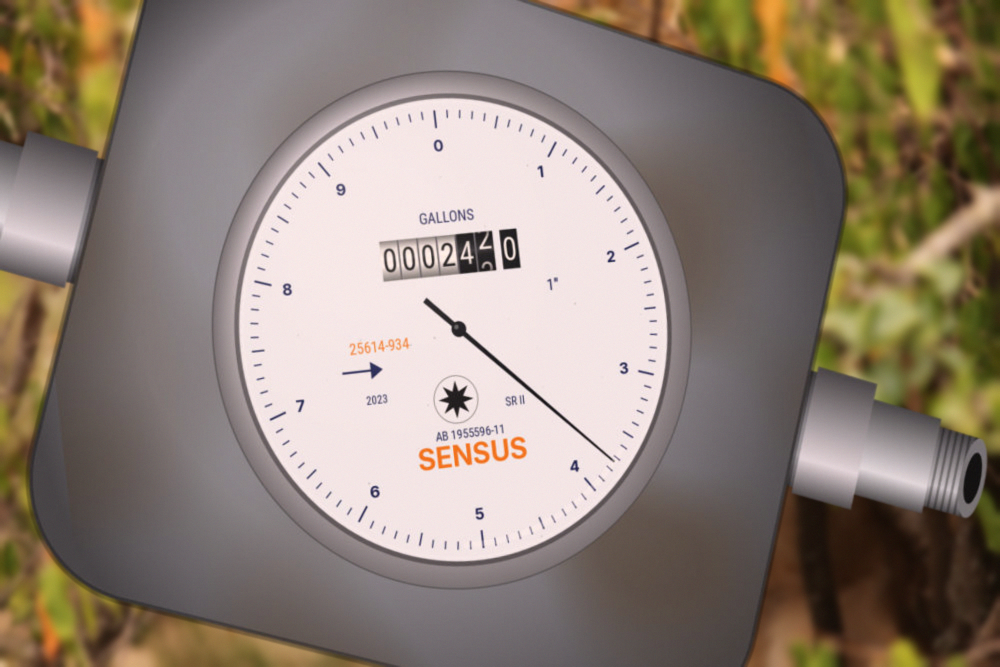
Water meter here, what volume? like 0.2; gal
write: 2423.7; gal
